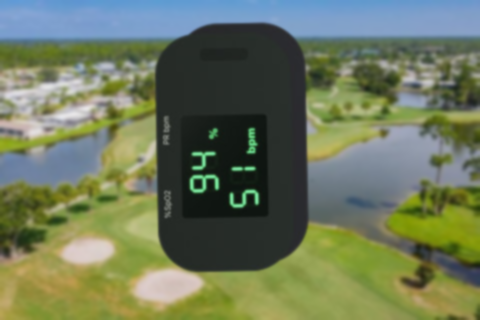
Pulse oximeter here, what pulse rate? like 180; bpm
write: 51; bpm
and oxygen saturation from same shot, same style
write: 94; %
